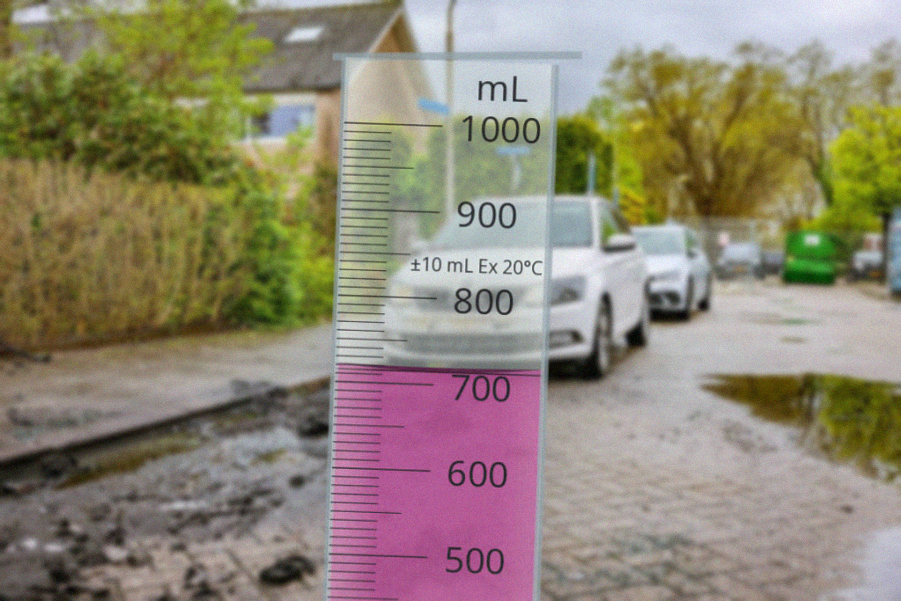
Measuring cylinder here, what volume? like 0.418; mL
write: 715; mL
